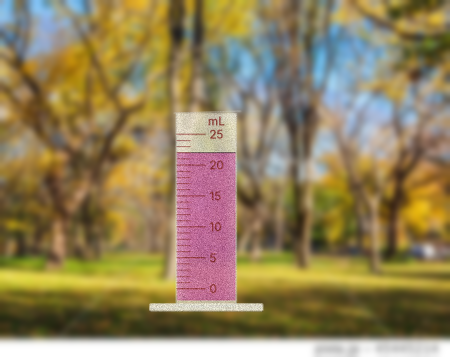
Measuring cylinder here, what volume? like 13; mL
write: 22; mL
